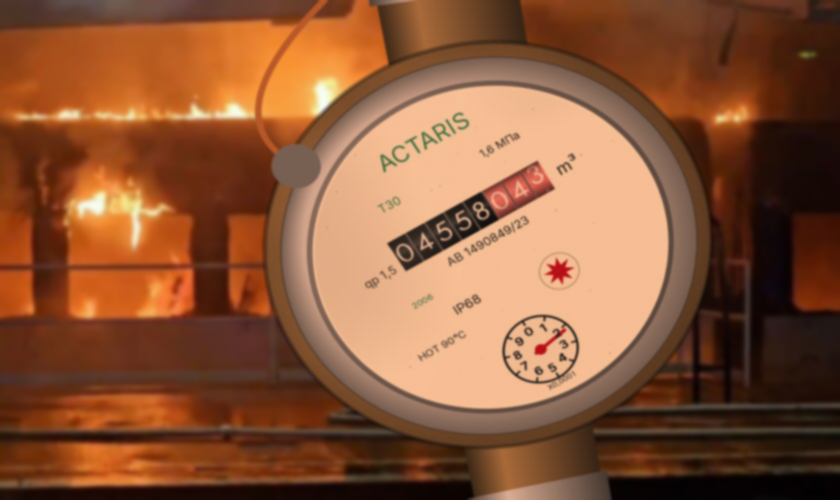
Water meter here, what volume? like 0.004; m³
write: 4558.0432; m³
